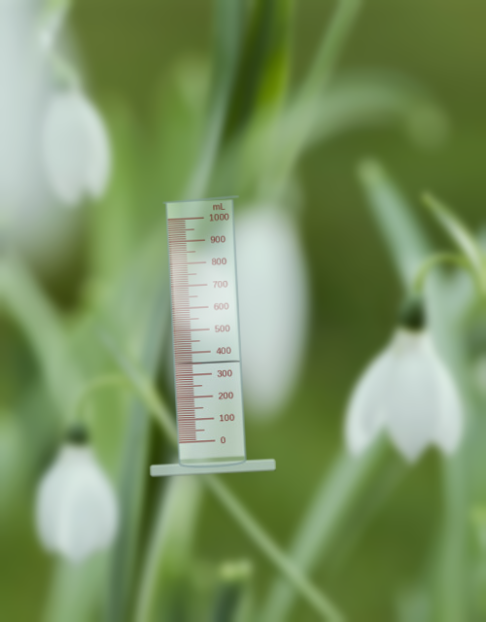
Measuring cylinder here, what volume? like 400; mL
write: 350; mL
